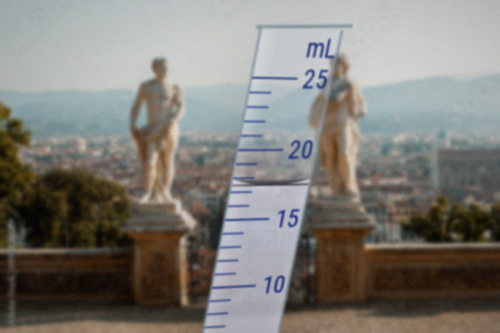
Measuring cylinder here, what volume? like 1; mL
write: 17.5; mL
